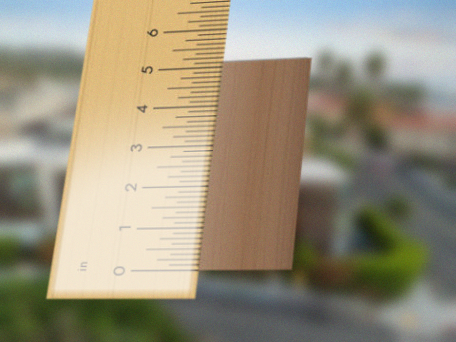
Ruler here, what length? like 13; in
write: 5.125; in
